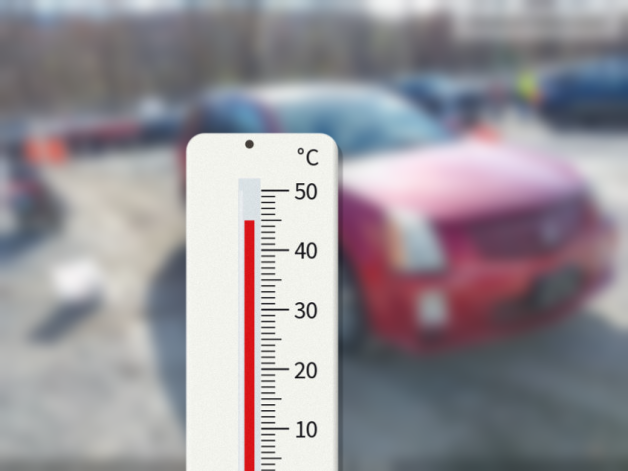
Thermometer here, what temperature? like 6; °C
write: 45; °C
